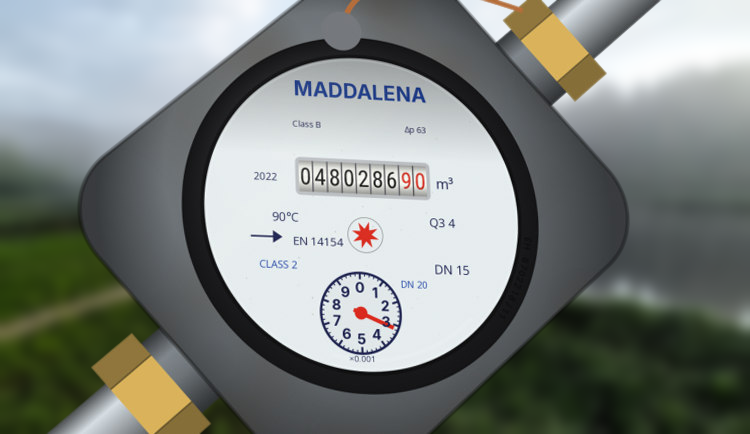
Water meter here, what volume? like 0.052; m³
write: 480286.903; m³
